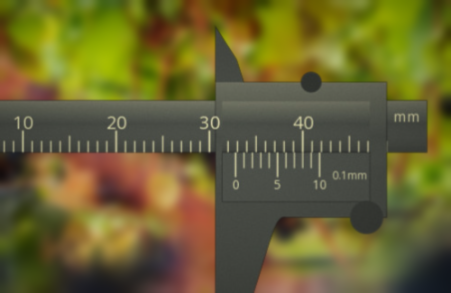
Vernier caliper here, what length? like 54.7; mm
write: 32.8; mm
